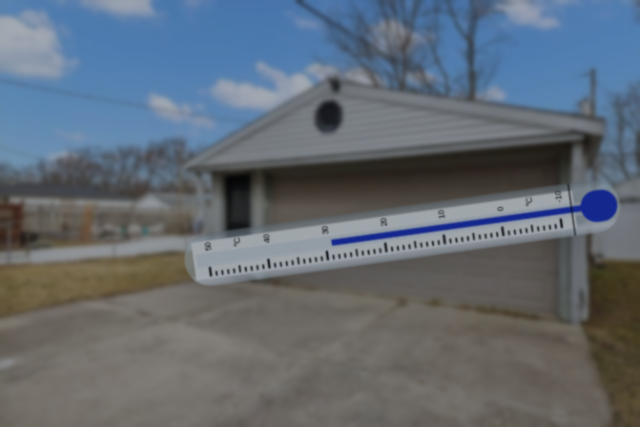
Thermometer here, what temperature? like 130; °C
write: 29; °C
